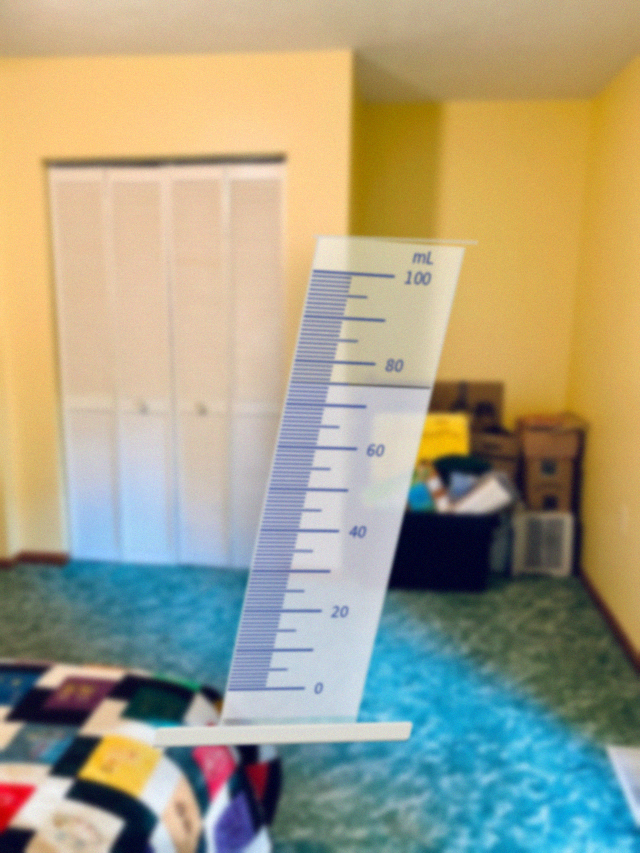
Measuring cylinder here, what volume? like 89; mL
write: 75; mL
